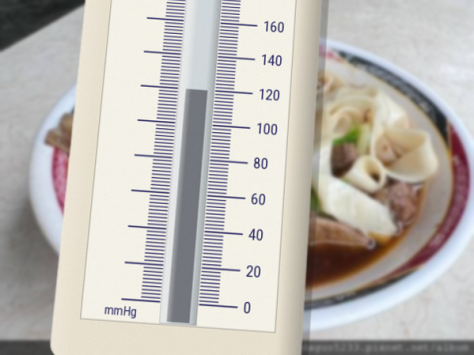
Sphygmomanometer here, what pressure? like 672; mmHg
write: 120; mmHg
